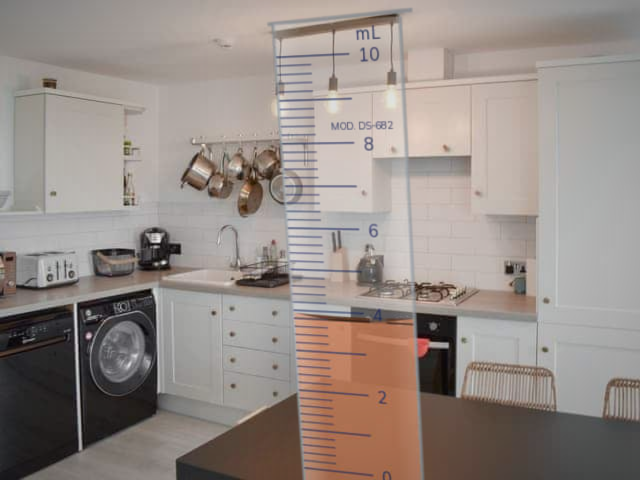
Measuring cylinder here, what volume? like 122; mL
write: 3.8; mL
